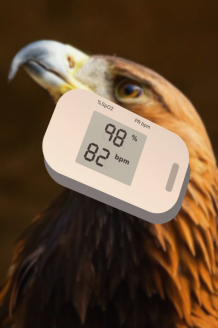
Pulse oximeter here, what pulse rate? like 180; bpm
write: 82; bpm
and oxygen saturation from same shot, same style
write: 98; %
